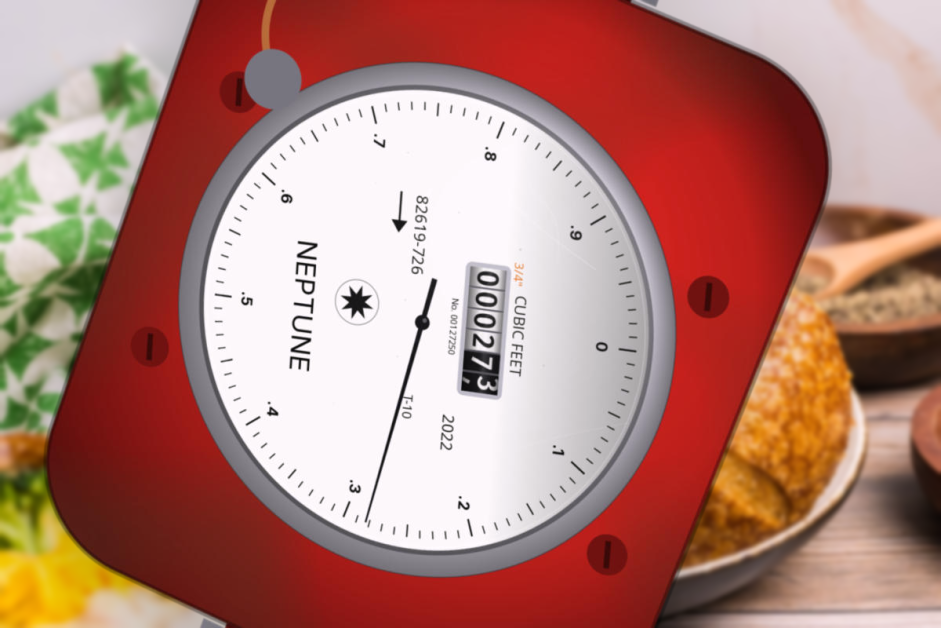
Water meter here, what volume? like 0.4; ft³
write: 273.28; ft³
